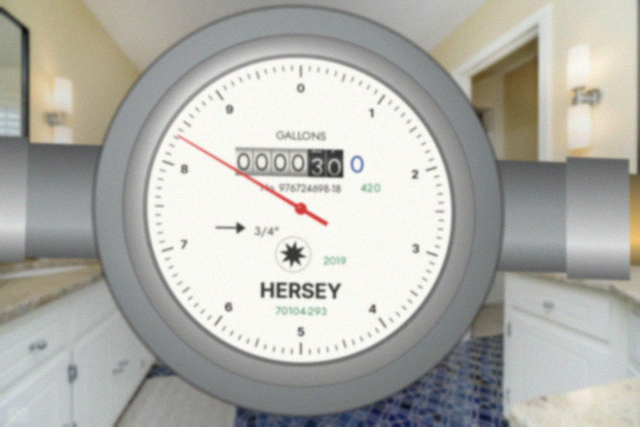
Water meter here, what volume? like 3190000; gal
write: 298.3; gal
